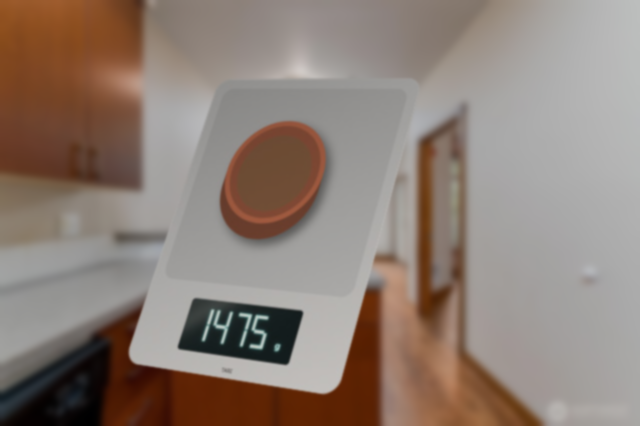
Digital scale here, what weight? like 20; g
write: 1475; g
